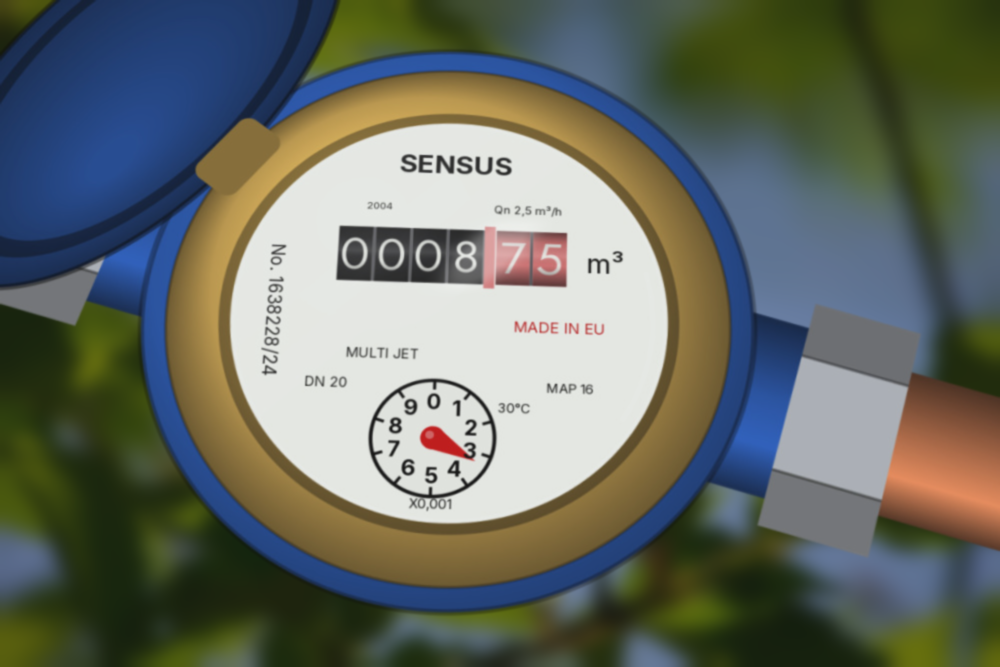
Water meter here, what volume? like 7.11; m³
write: 8.753; m³
